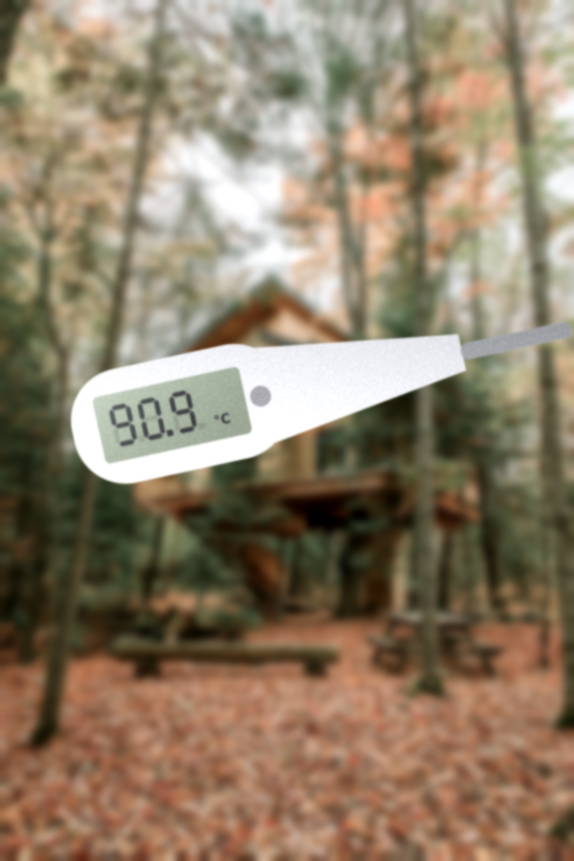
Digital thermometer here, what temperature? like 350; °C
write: 90.9; °C
